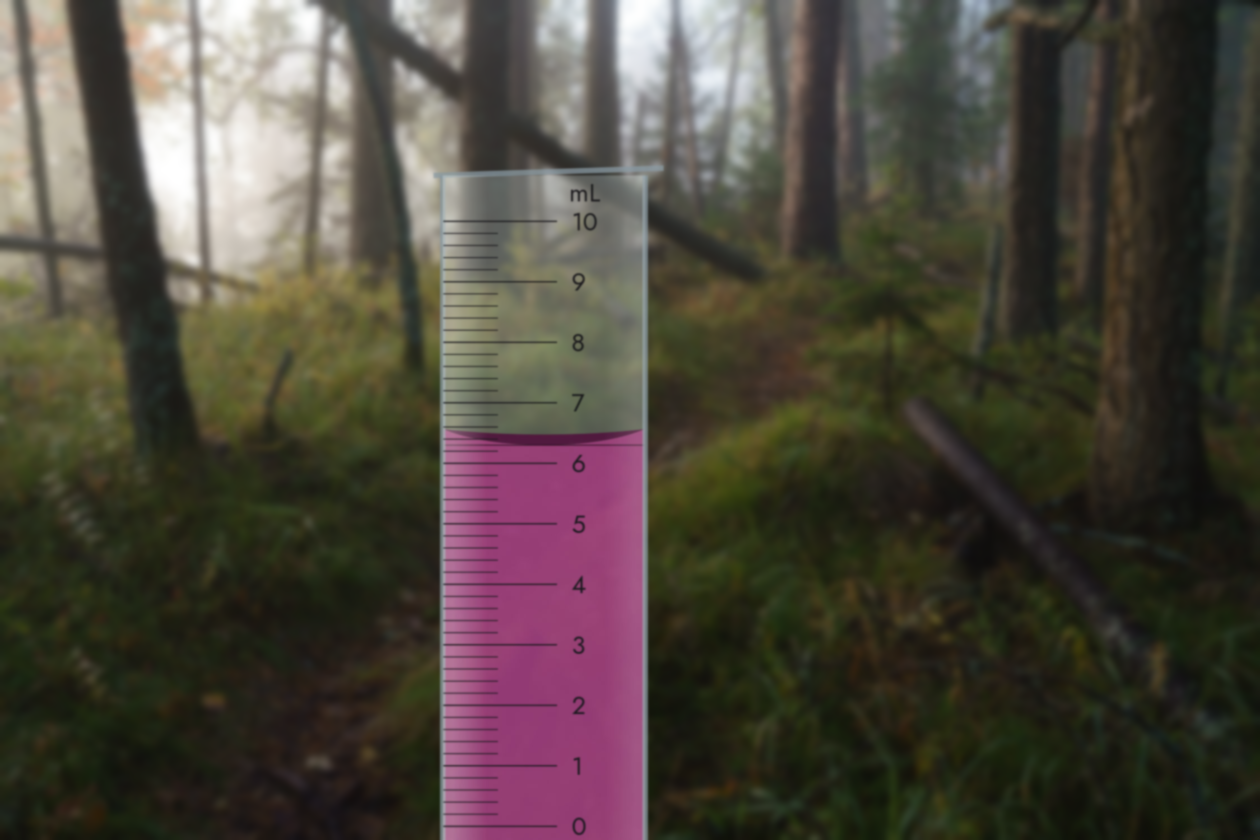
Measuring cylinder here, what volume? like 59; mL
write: 6.3; mL
